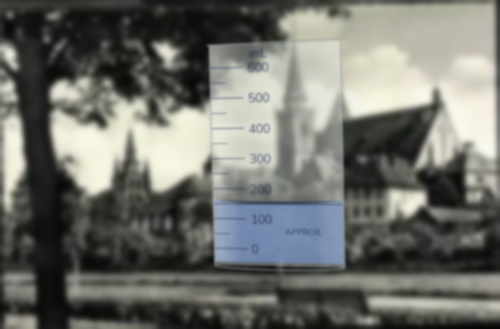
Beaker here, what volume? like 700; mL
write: 150; mL
